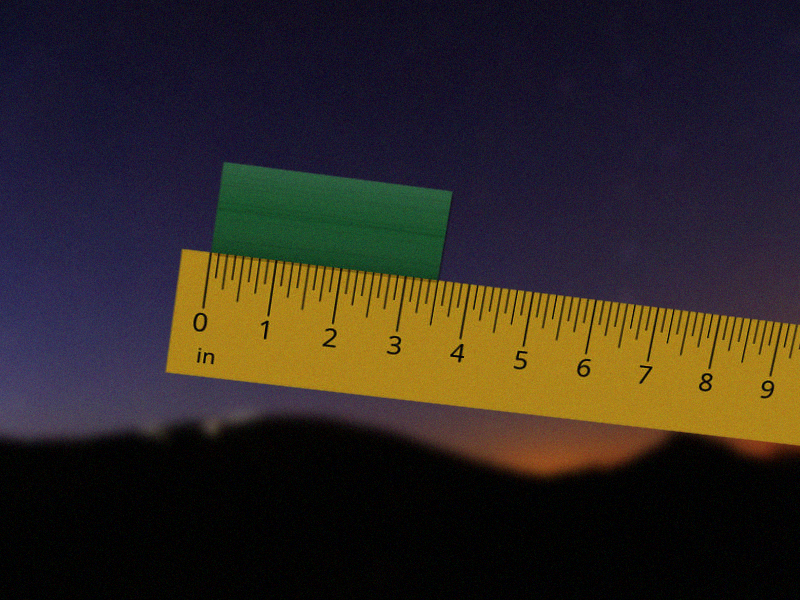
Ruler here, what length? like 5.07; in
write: 3.5; in
